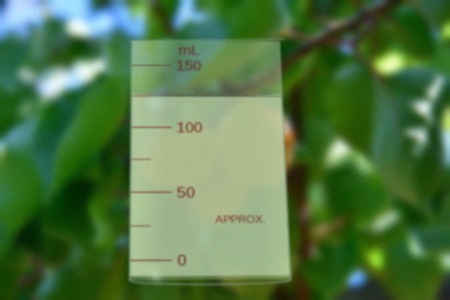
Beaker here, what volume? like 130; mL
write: 125; mL
